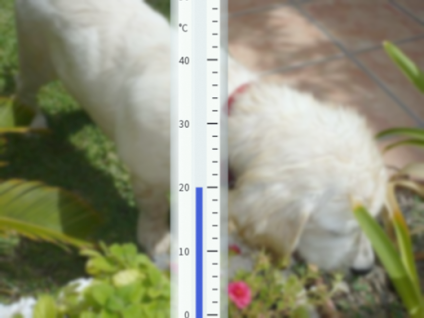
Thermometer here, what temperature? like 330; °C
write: 20; °C
